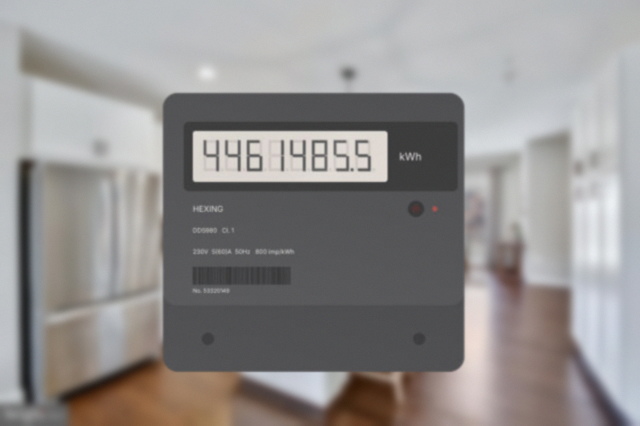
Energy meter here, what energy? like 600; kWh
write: 4461485.5; kWh
